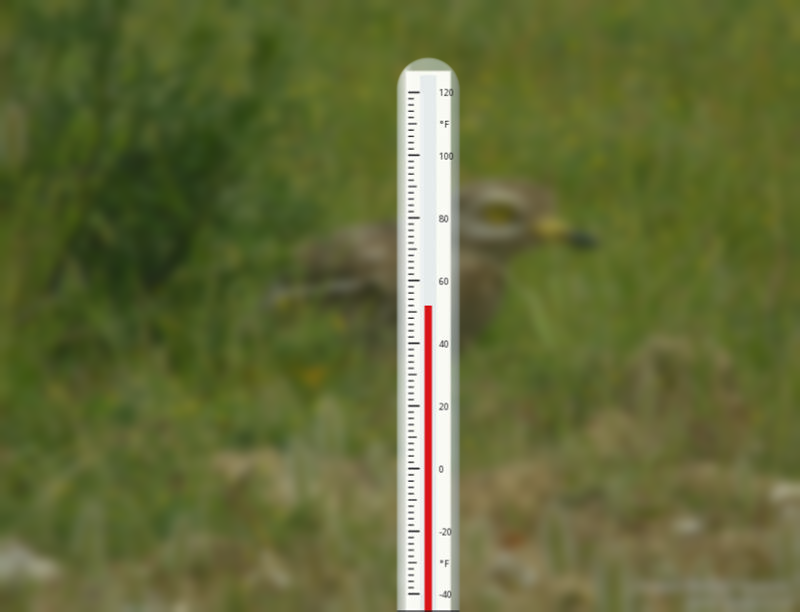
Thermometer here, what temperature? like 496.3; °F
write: 52; °F
